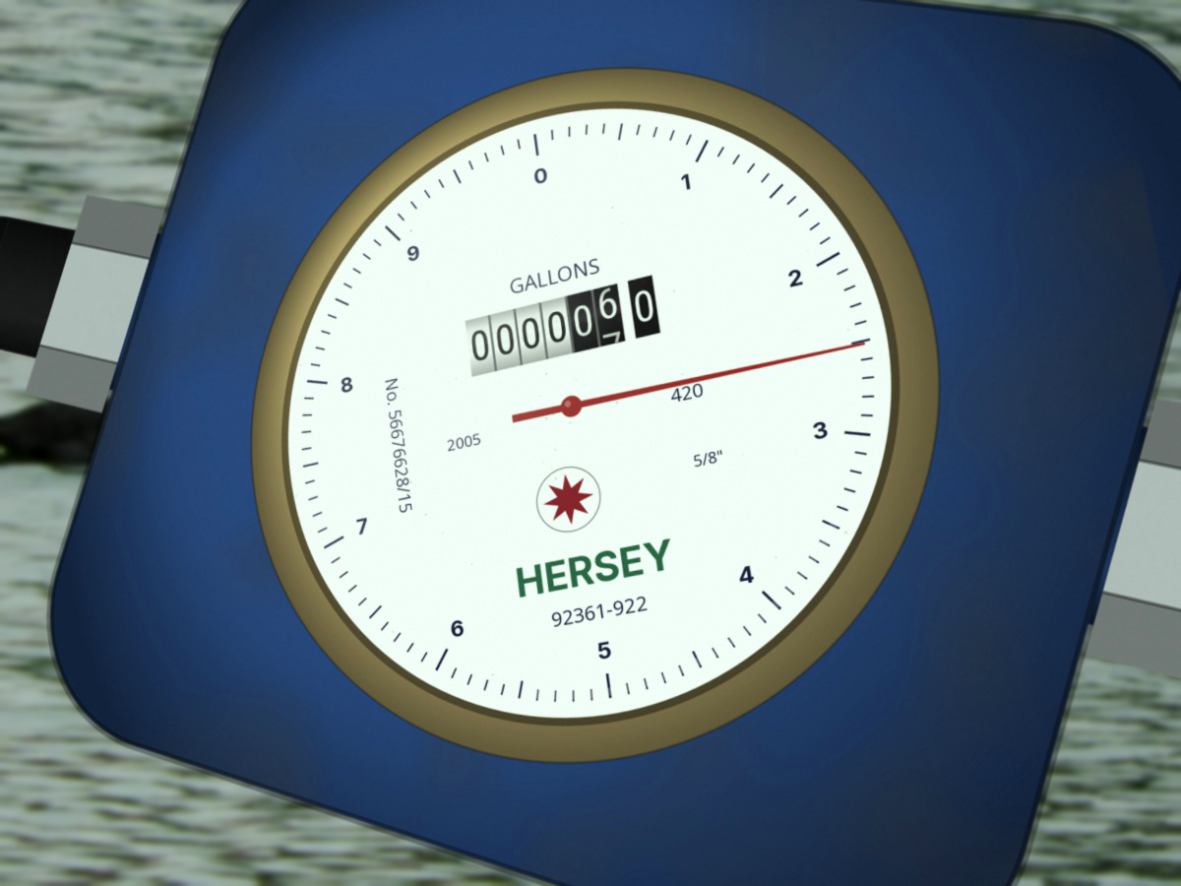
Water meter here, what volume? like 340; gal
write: 62.5; gal
